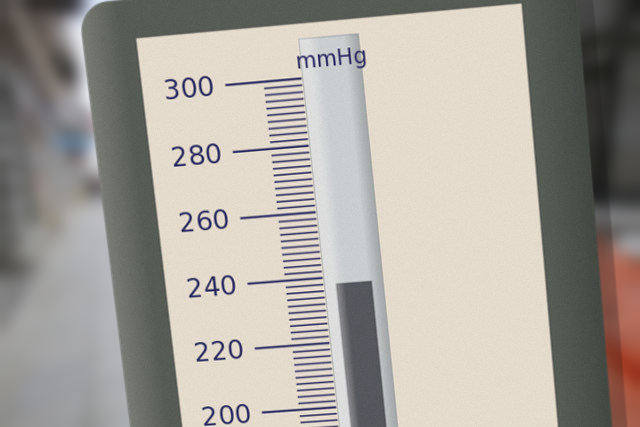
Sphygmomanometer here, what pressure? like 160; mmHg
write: 238; mmHg
